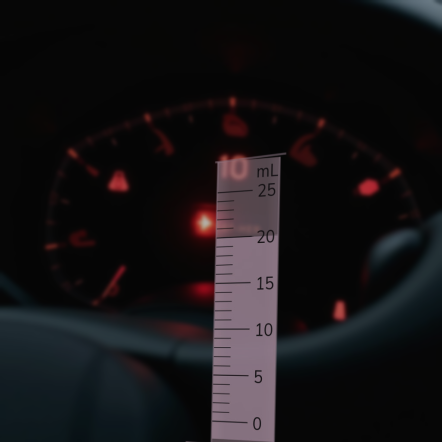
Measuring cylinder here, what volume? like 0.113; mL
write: 20; mL
